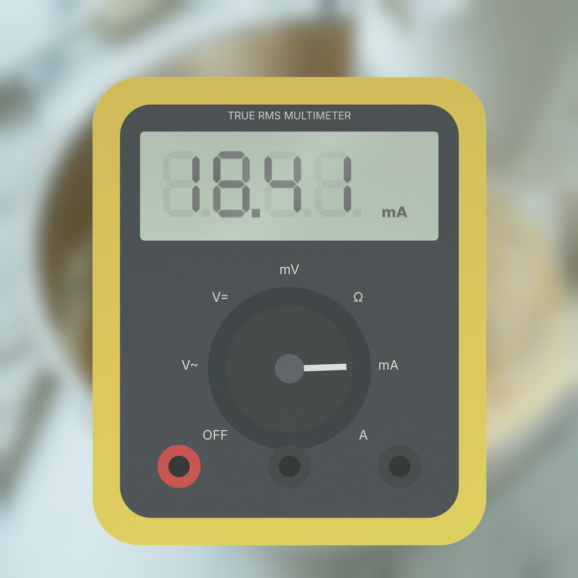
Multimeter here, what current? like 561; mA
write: 18.41; mA
